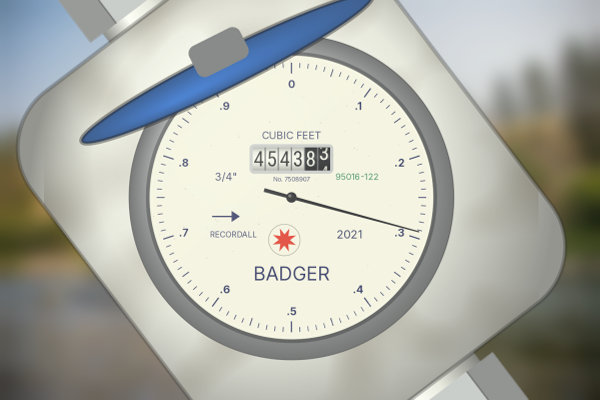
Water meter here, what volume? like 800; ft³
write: 454383.29; ft³
